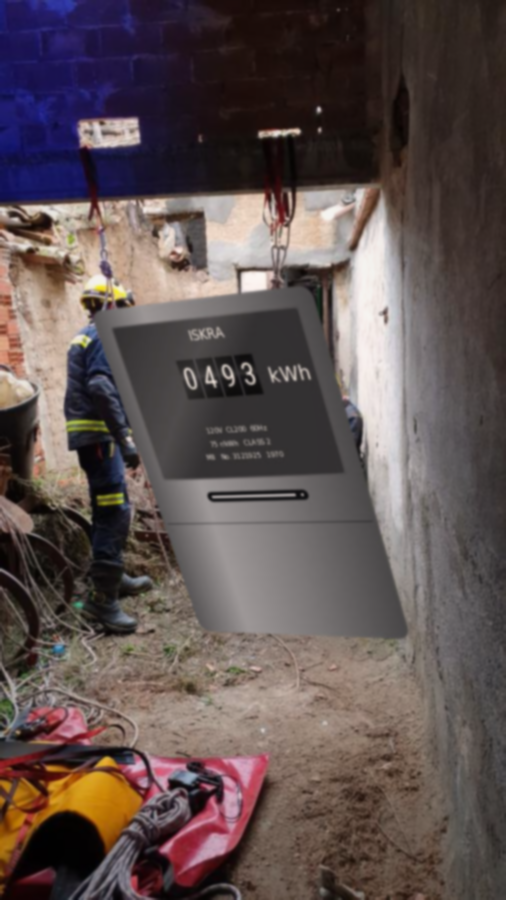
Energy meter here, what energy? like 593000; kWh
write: 493; kWh
